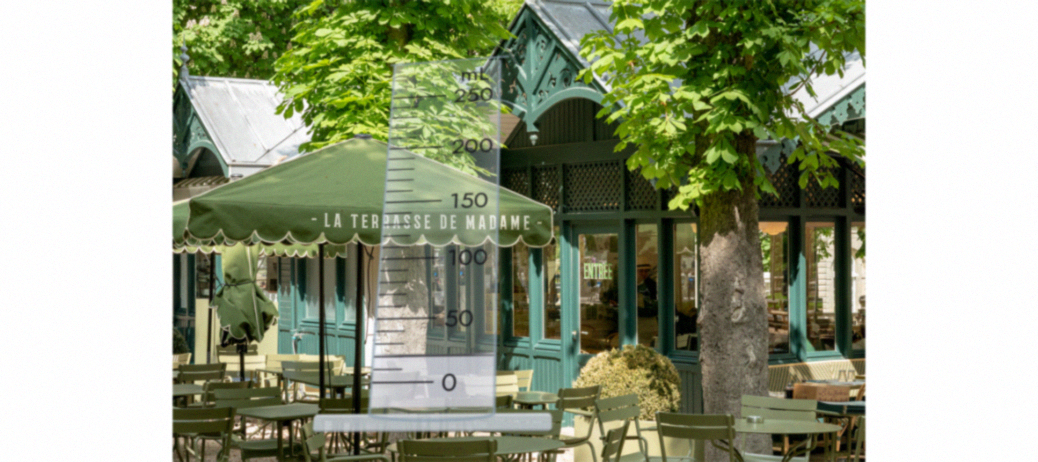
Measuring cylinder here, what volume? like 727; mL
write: 20; mL
